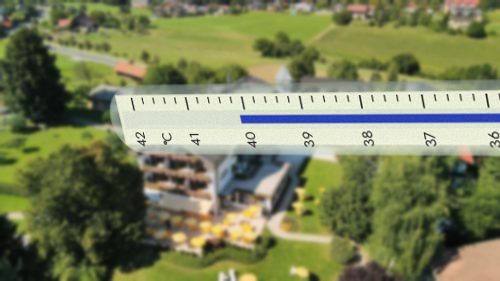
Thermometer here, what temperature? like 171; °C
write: 40.1; °C
